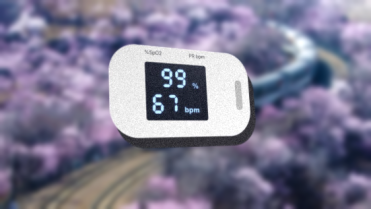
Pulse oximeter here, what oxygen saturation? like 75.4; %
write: 99; %
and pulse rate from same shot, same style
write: 67; bpm
